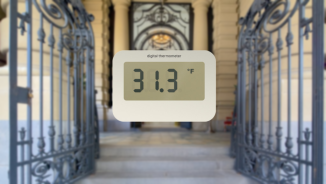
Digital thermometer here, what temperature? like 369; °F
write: 31.3; °F
